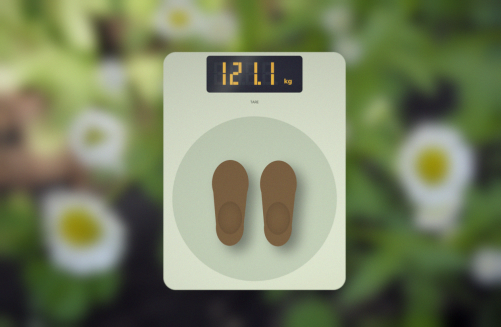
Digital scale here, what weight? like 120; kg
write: 121.1; kg
